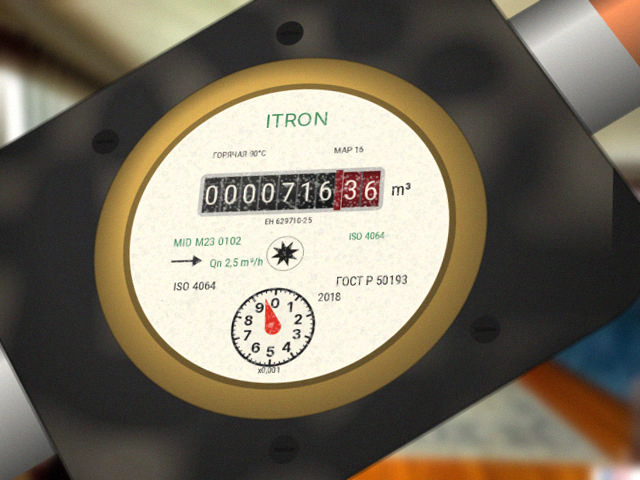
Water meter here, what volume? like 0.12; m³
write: 716.359; m³
